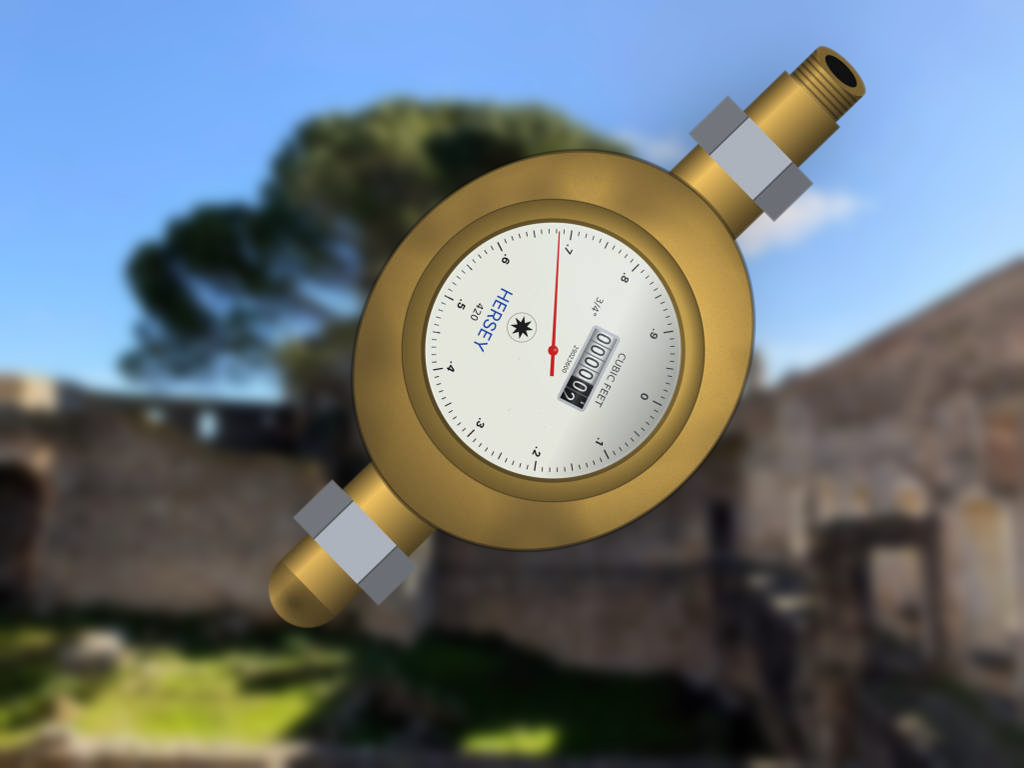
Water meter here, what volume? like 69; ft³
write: 1.68; ft³
